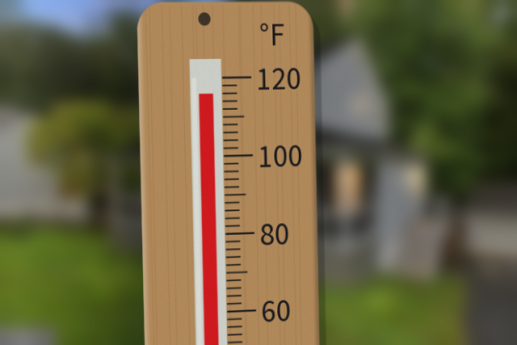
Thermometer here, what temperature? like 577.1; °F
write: 116; °F
